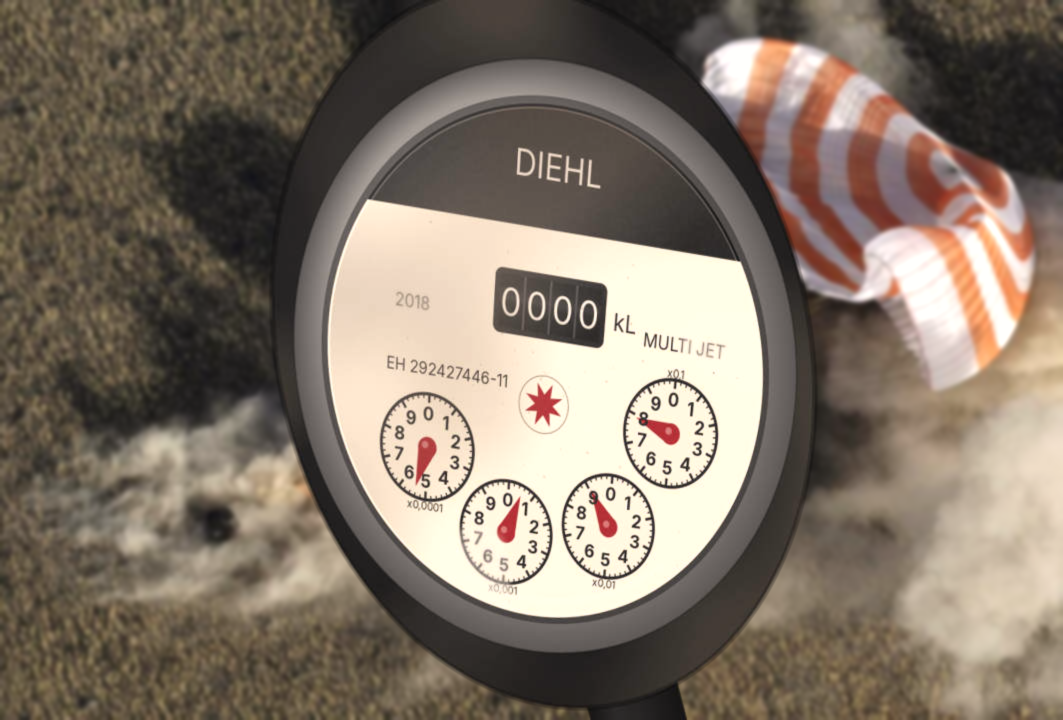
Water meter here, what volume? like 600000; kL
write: 0.7905; kL
